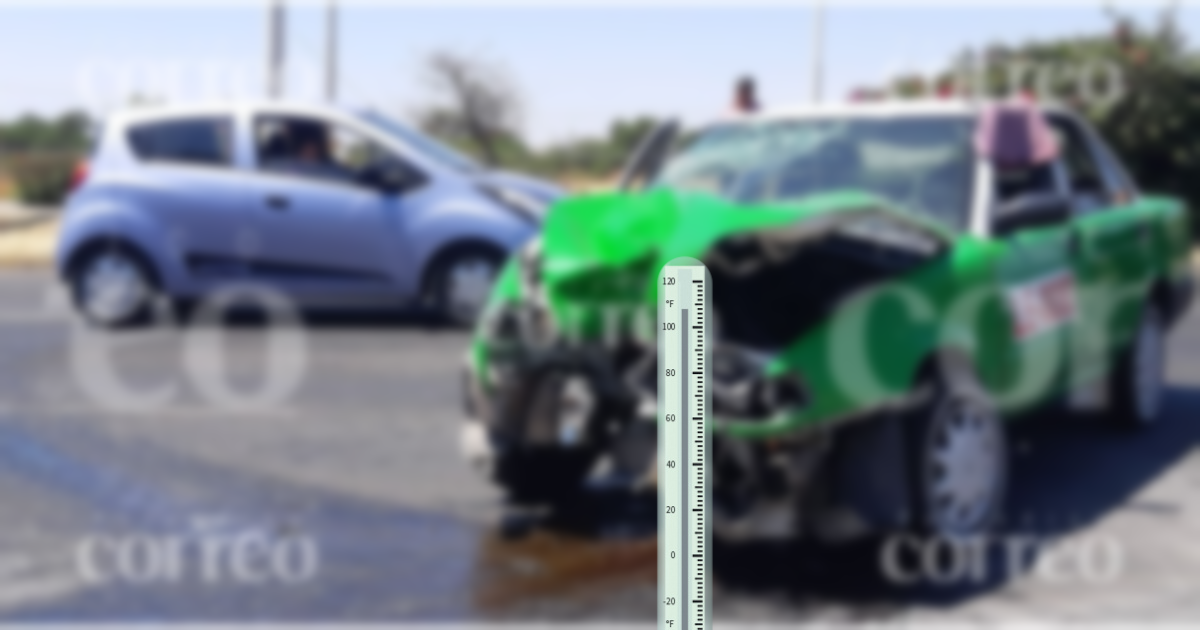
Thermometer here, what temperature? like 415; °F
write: 108; °F
